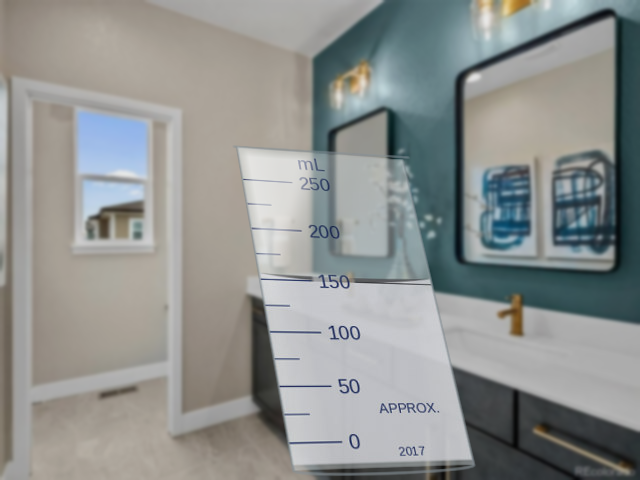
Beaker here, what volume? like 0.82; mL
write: 150; mL
